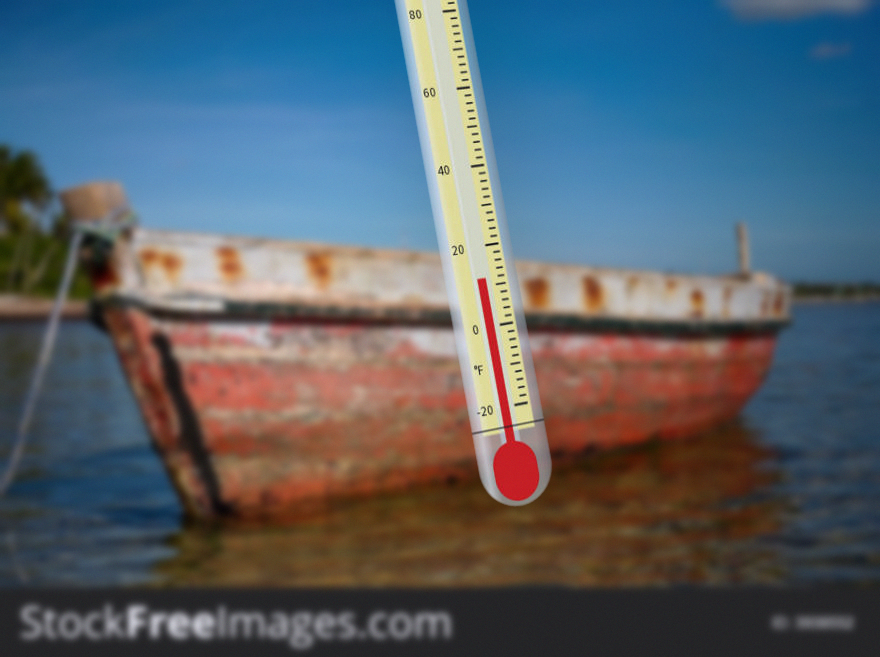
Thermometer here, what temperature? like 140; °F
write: 12; °F
